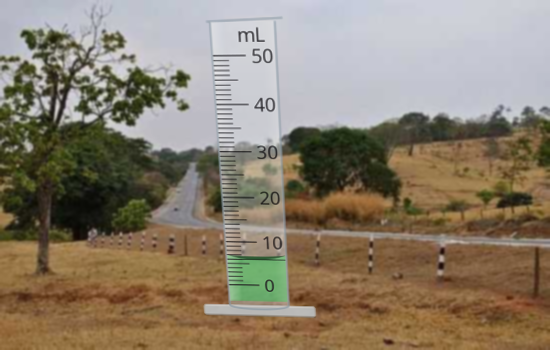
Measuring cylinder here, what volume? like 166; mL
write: 6; mL
